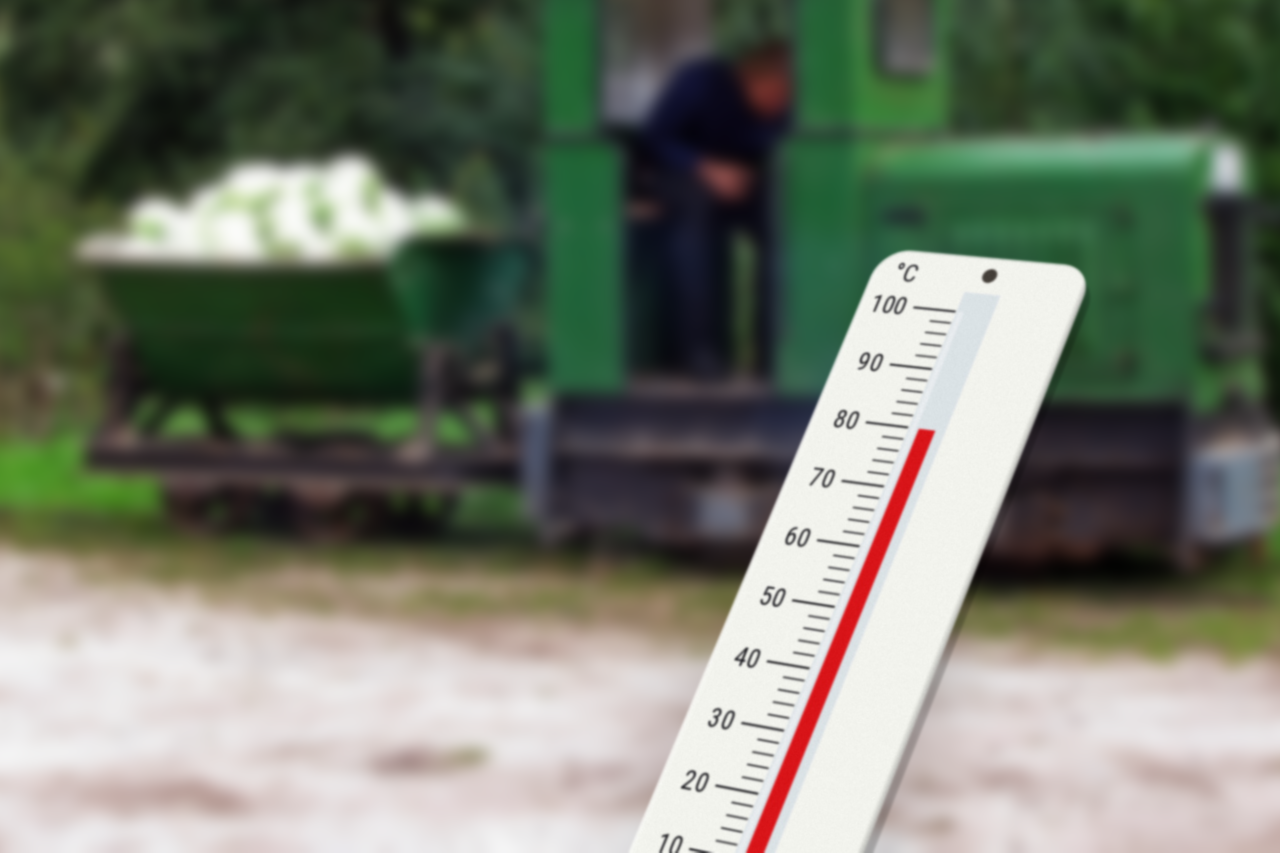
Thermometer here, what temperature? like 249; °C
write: 80; °C
